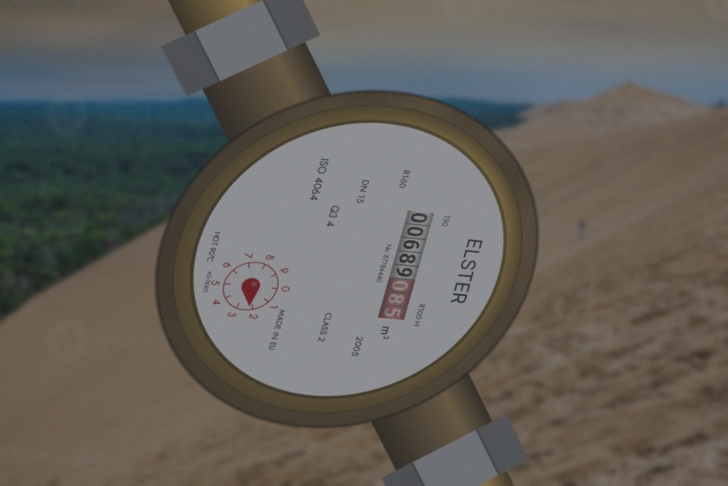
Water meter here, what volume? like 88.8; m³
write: 689.0852; m³
